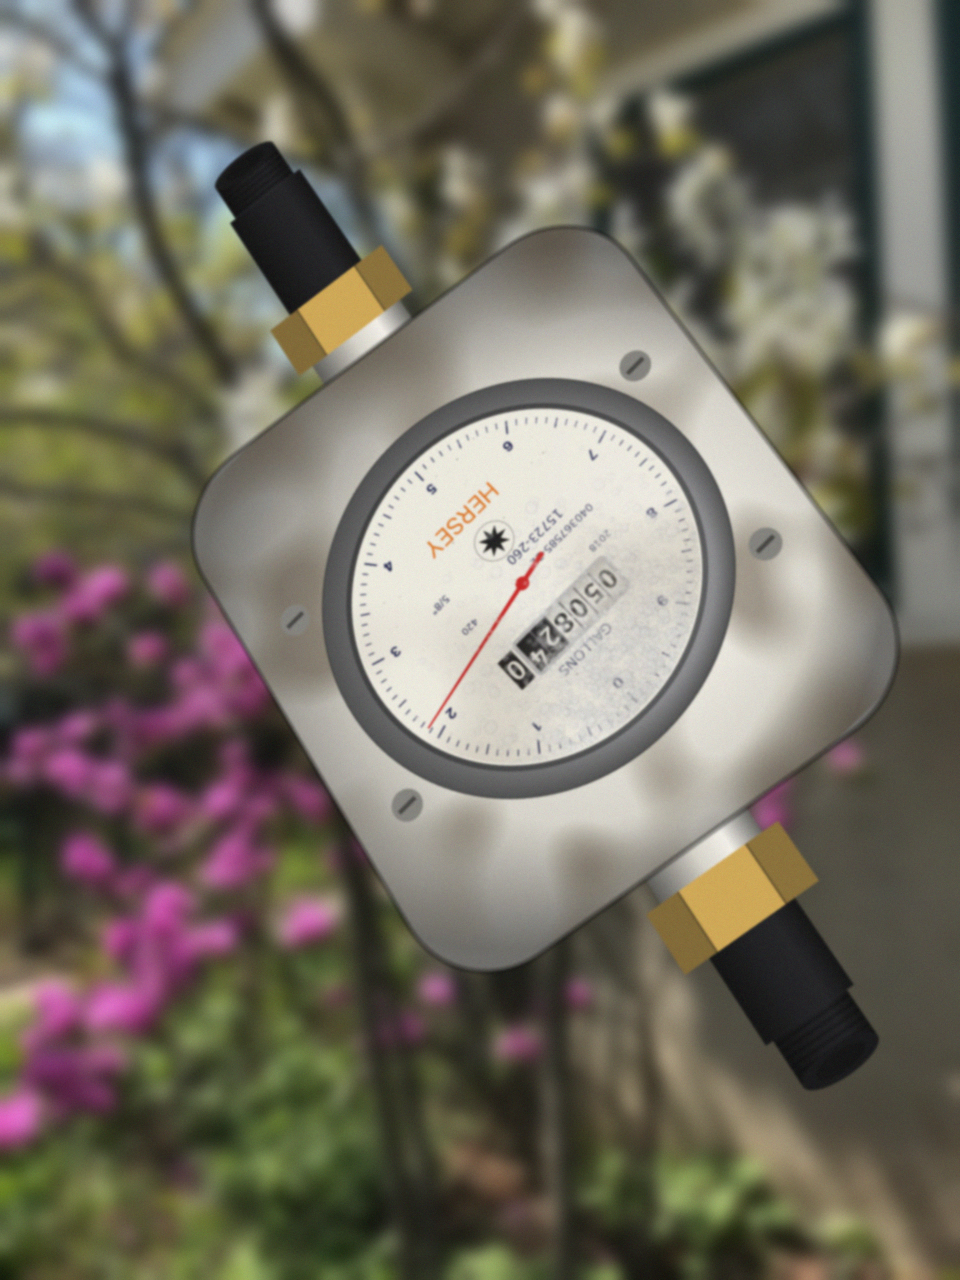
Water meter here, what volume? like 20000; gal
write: 508242.1; gal
